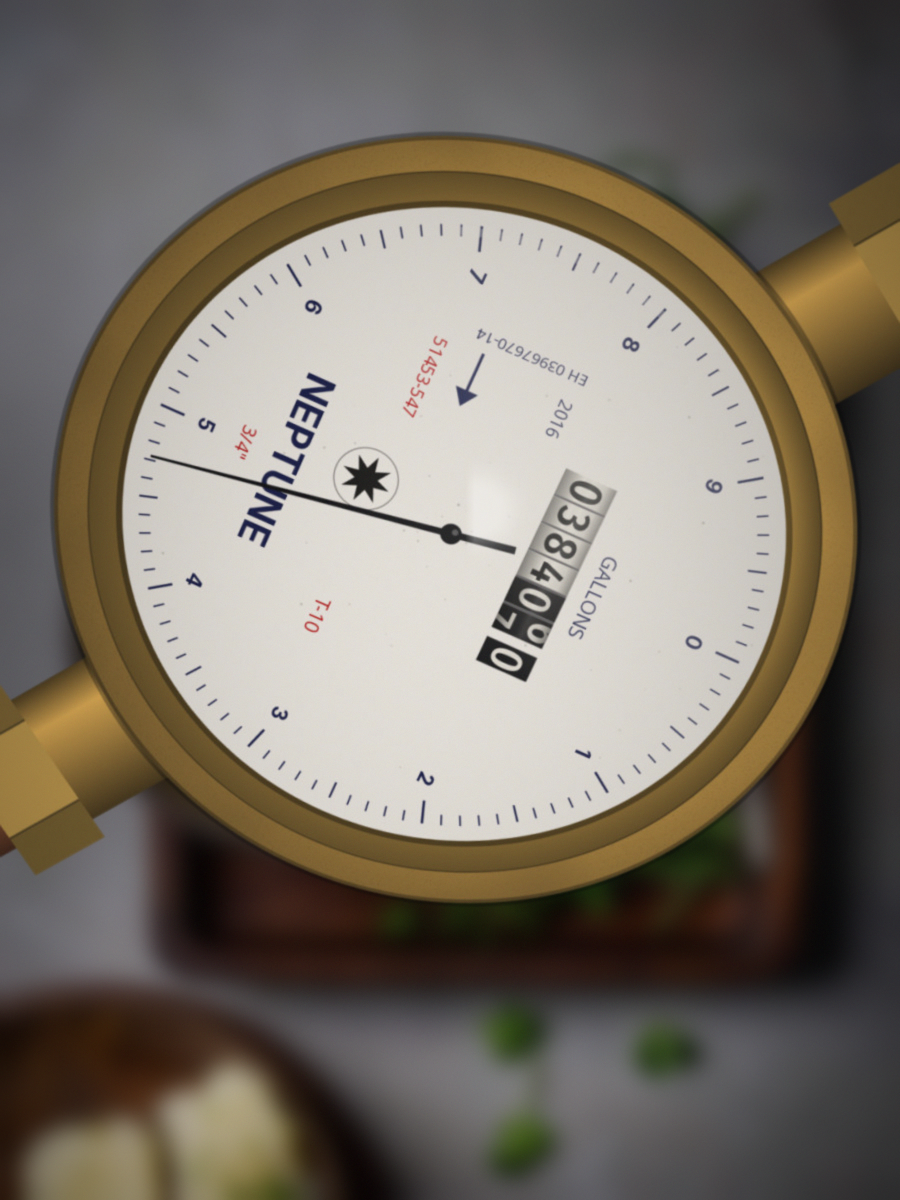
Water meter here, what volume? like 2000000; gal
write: 384064.7; gal
